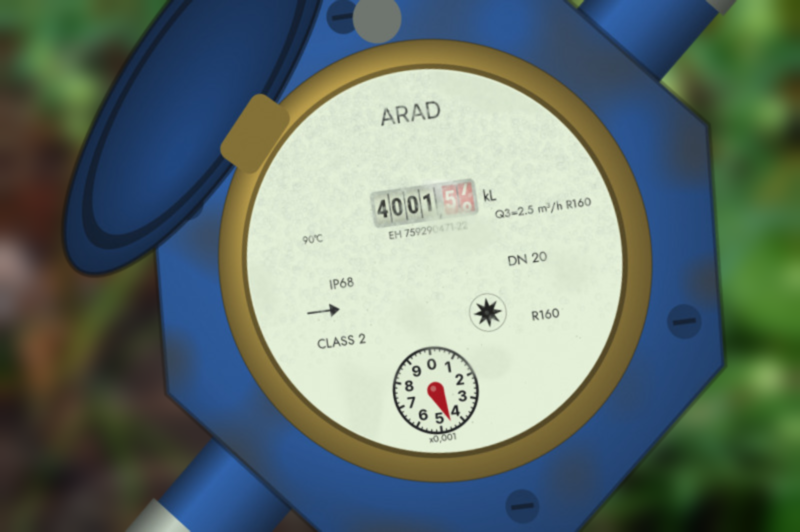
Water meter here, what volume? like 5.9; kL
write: 4001.574; kL
